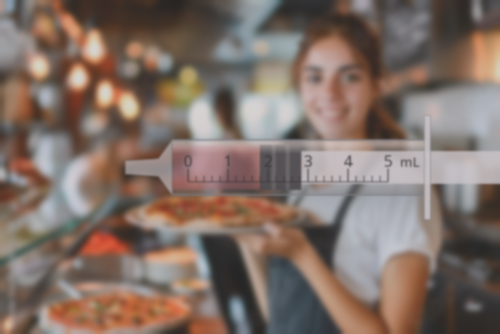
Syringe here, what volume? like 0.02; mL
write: 1.8; mL
